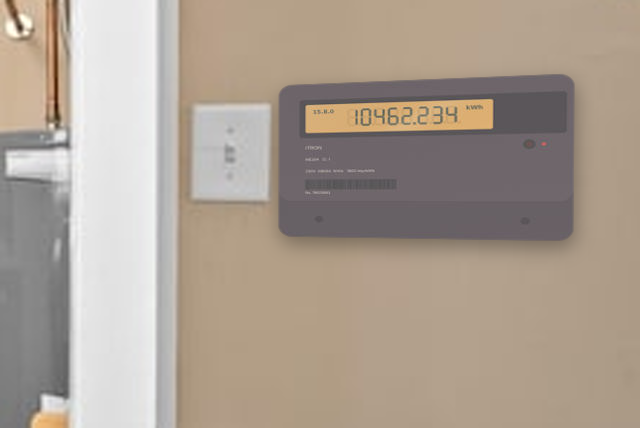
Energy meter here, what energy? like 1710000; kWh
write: 10462.234; kWh
